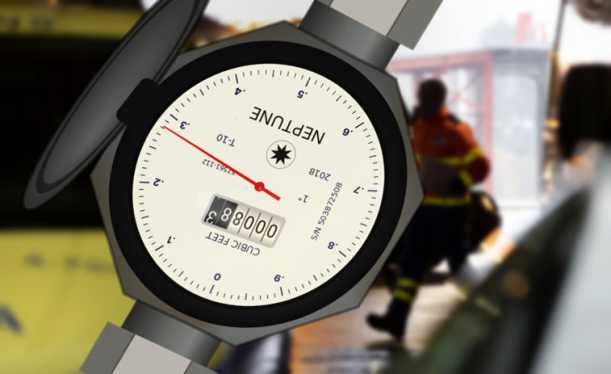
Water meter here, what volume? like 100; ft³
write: 883.28; ft³
